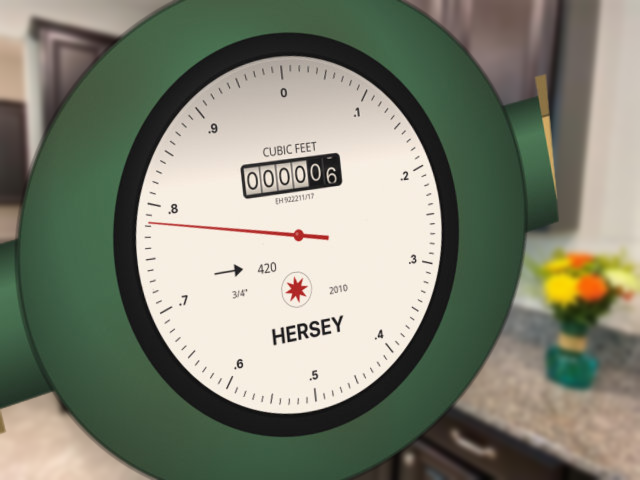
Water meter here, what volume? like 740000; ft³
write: 5.78; ft³
